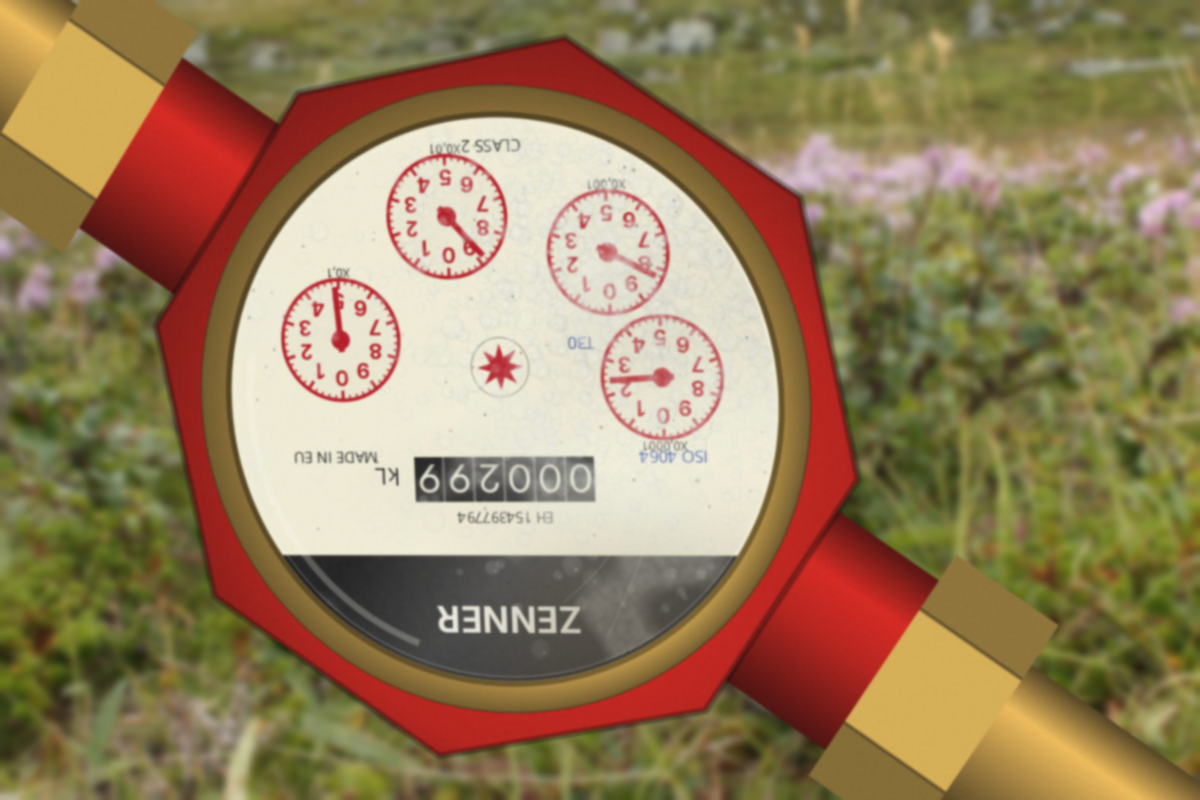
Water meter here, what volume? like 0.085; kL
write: 299.4882; kL
